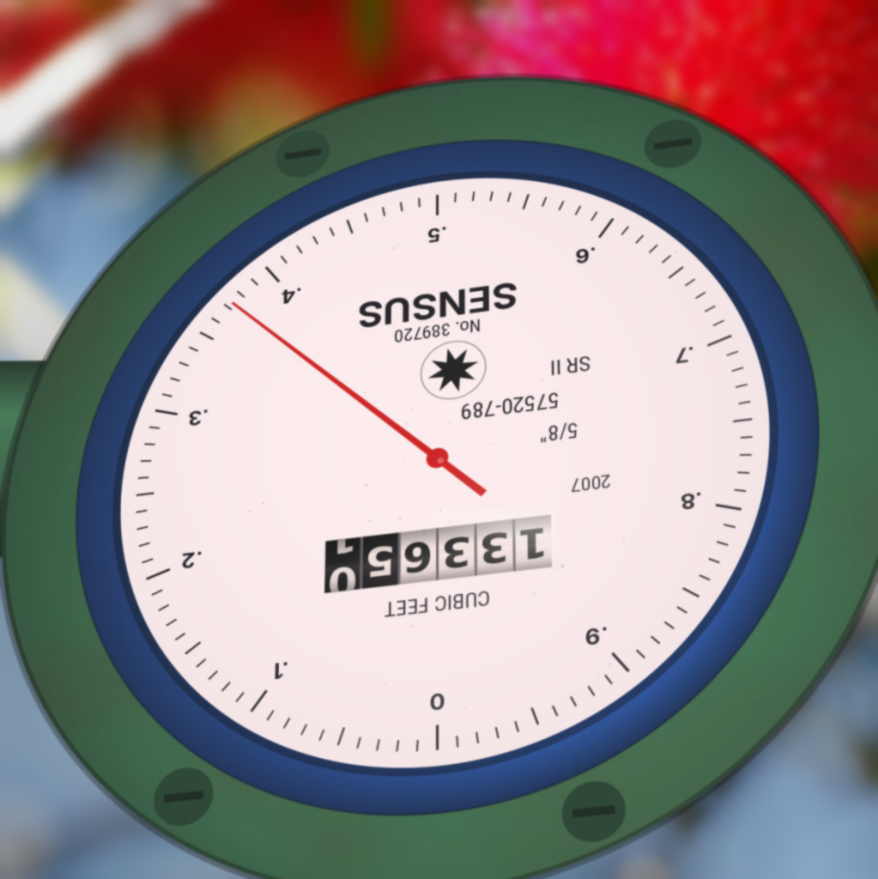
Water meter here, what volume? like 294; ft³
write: 133650.37; ft³
